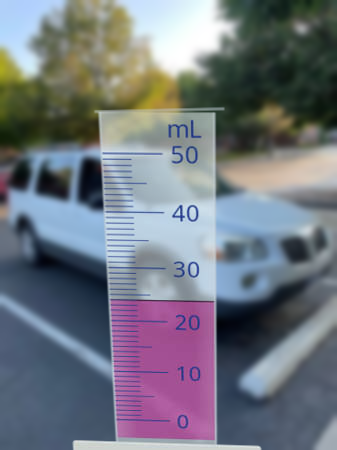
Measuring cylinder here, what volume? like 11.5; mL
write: 24; mL
